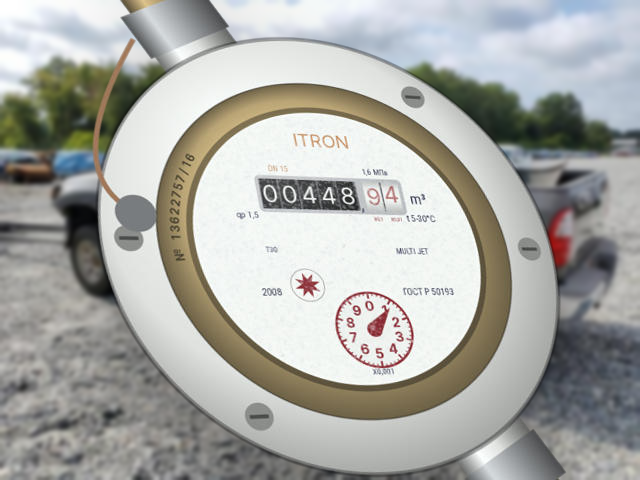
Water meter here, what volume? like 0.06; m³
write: 448.941; m³
